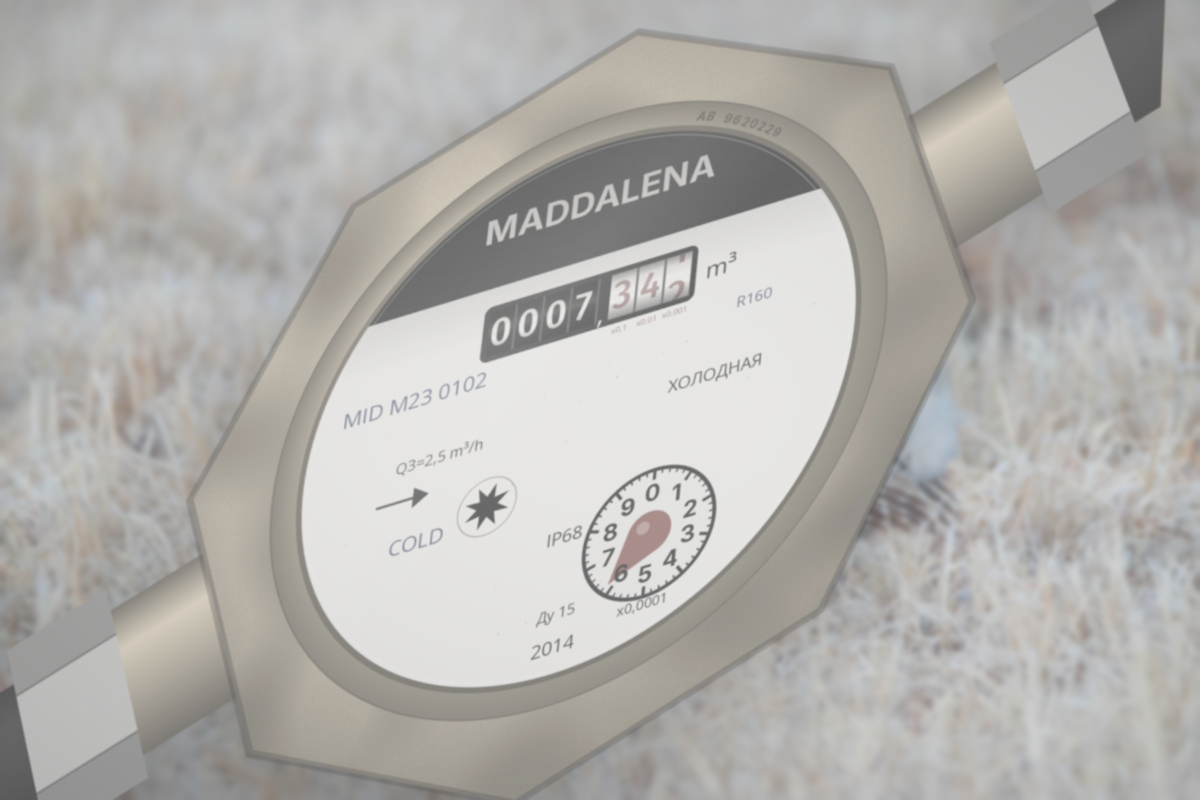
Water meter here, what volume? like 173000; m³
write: 7.3416; m³
